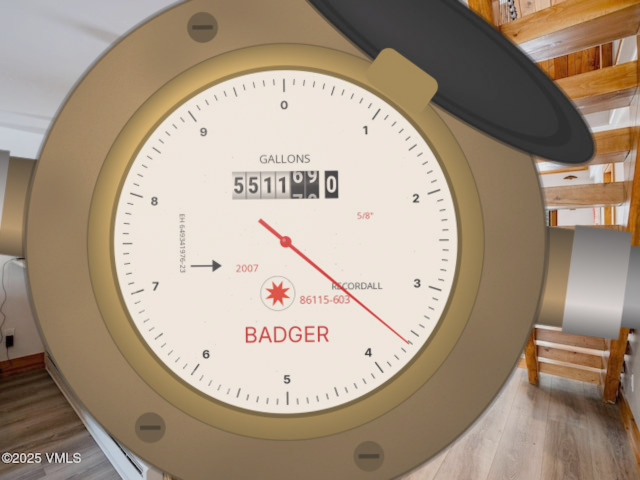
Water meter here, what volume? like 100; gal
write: 5511693.6; gal
